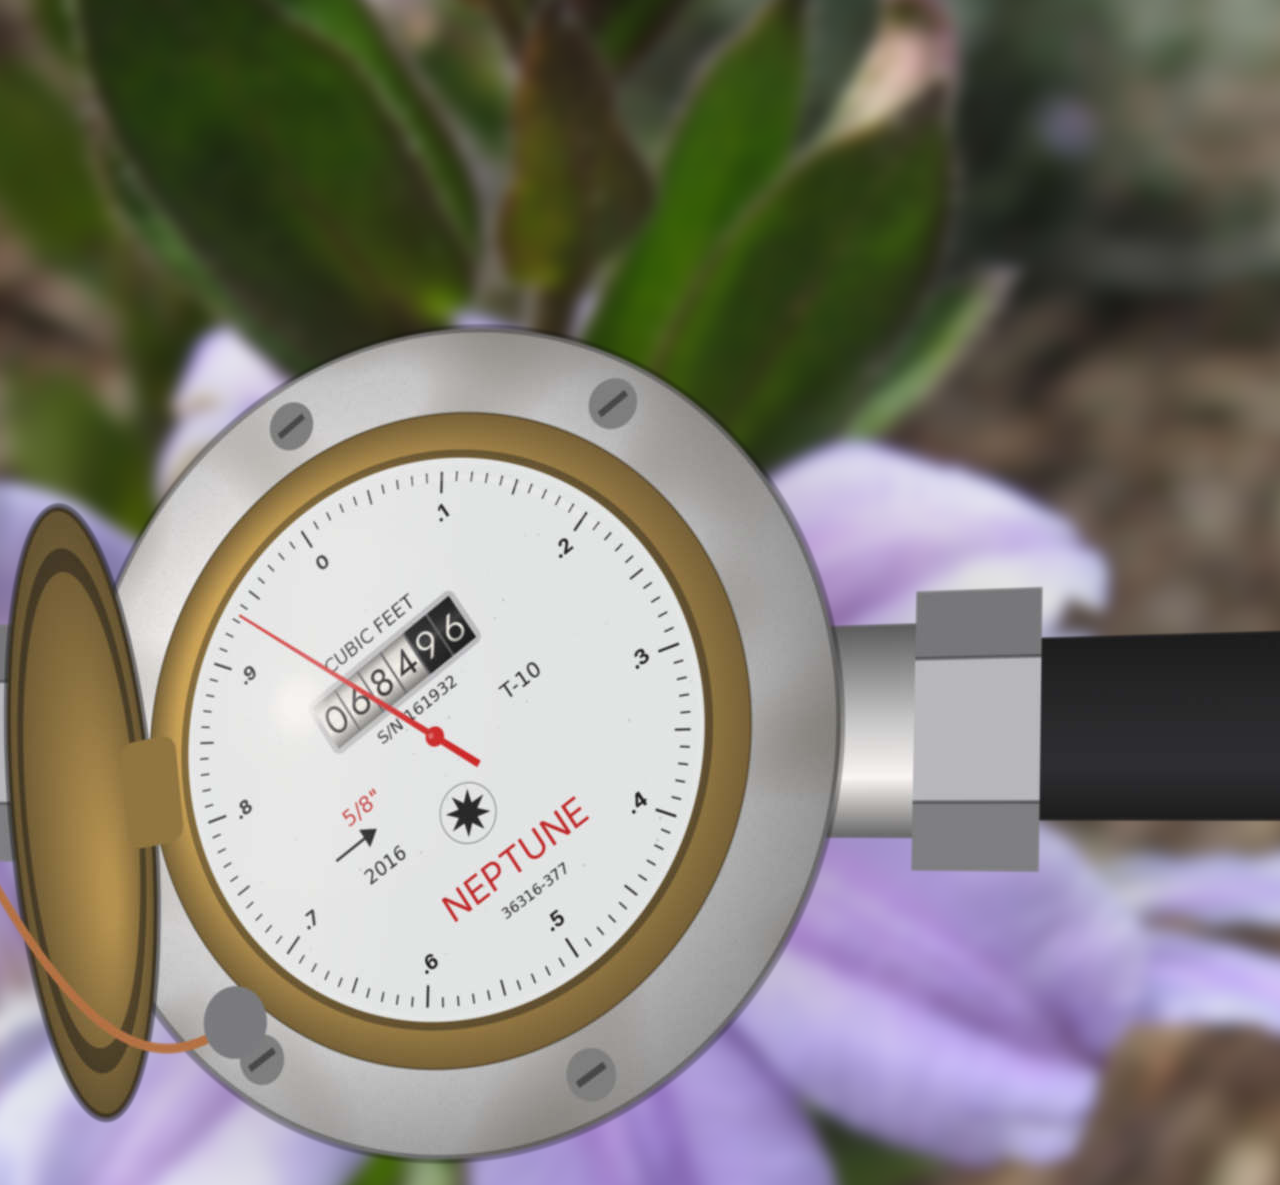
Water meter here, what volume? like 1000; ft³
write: 68495.93; ft³
